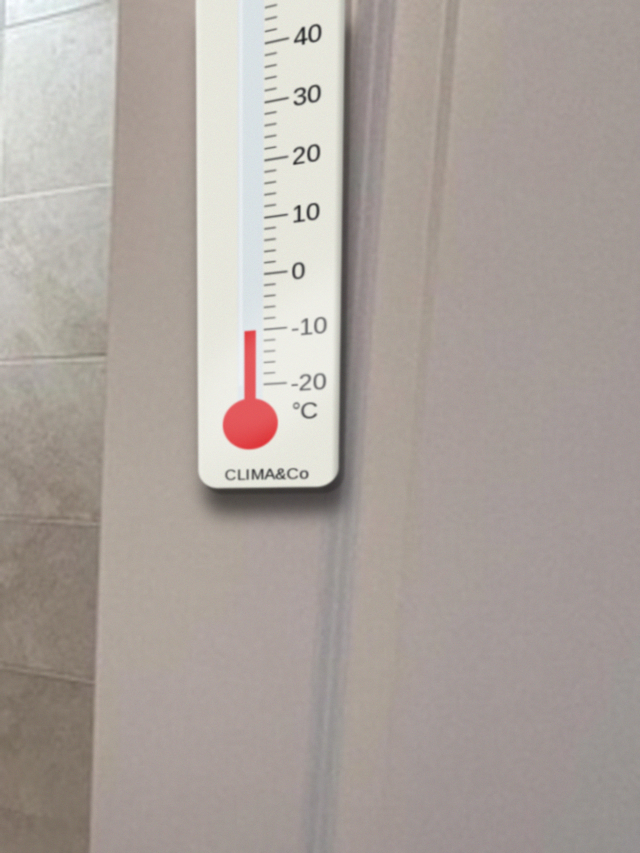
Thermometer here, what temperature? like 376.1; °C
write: -10; °C
